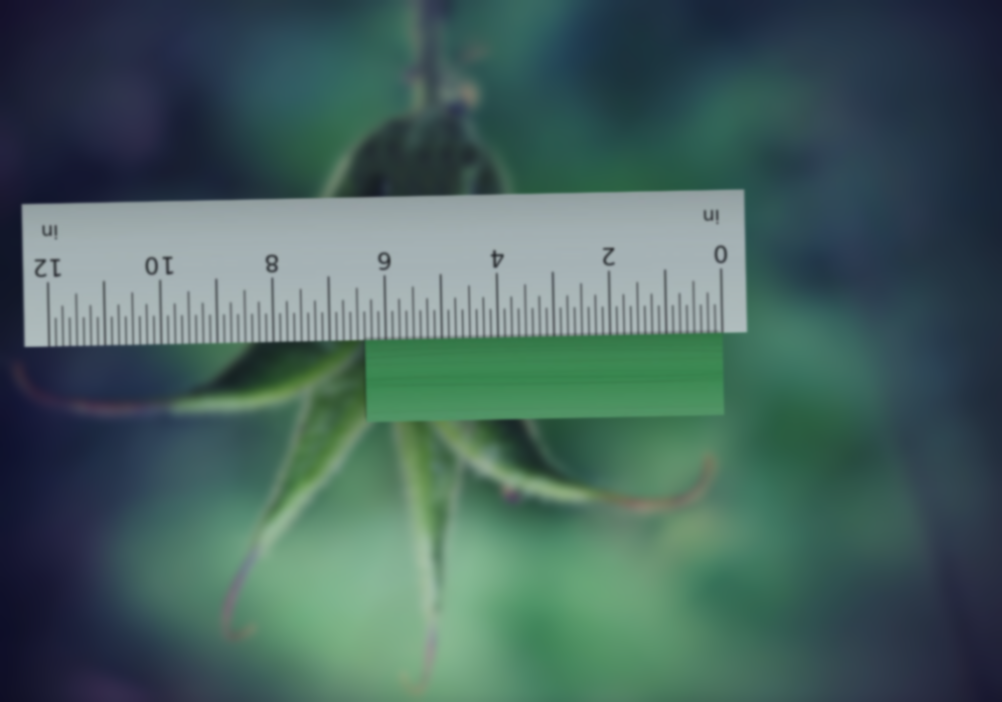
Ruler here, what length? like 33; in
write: 6.375; in
